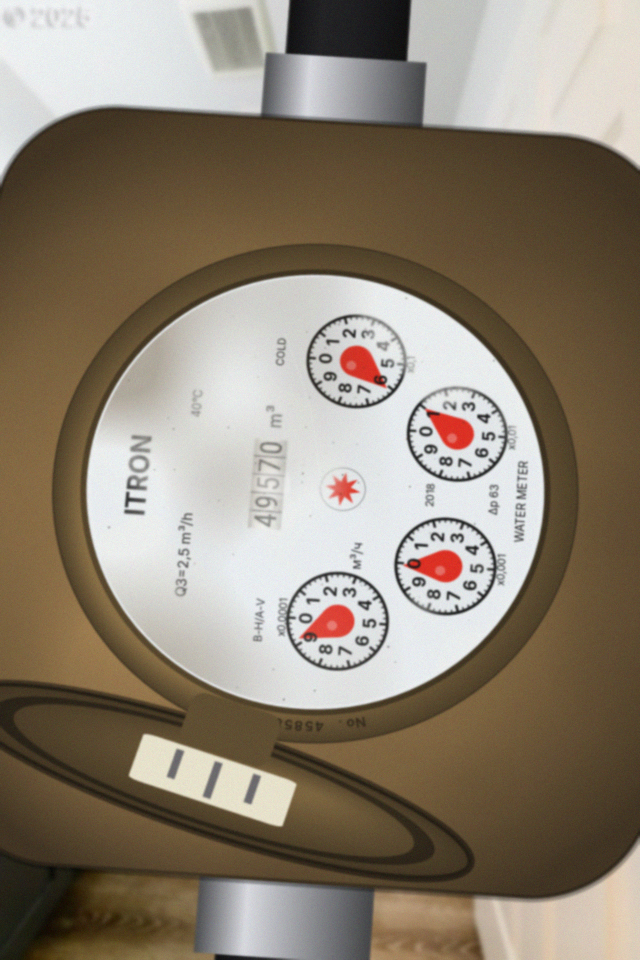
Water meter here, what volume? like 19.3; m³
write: 49570.6099; m³
